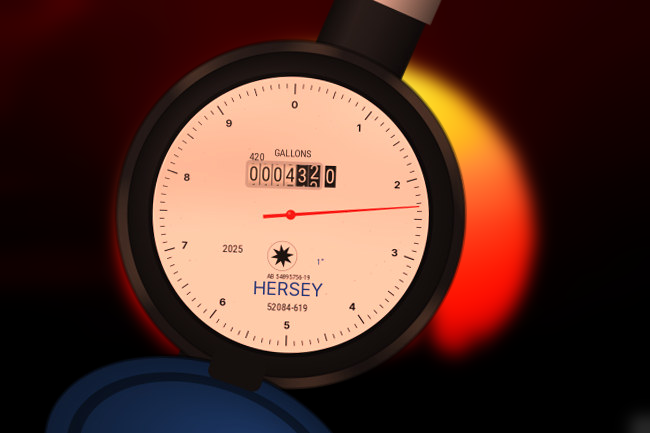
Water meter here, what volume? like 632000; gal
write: 4322.3; gal
